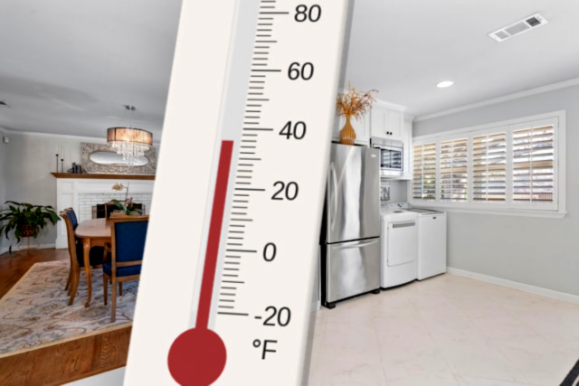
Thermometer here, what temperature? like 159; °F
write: 36; °F
